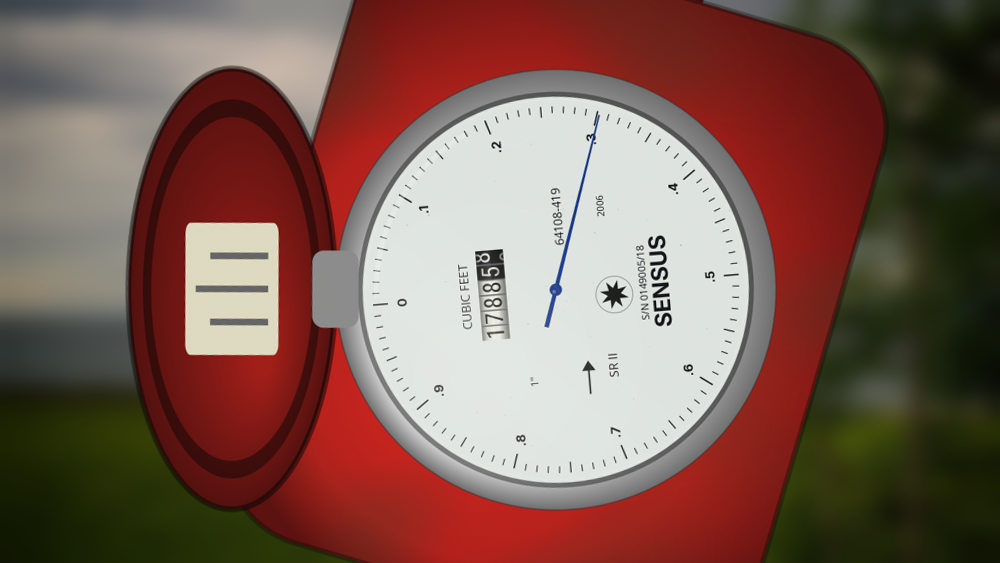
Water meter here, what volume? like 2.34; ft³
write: 178858.30; ft³
